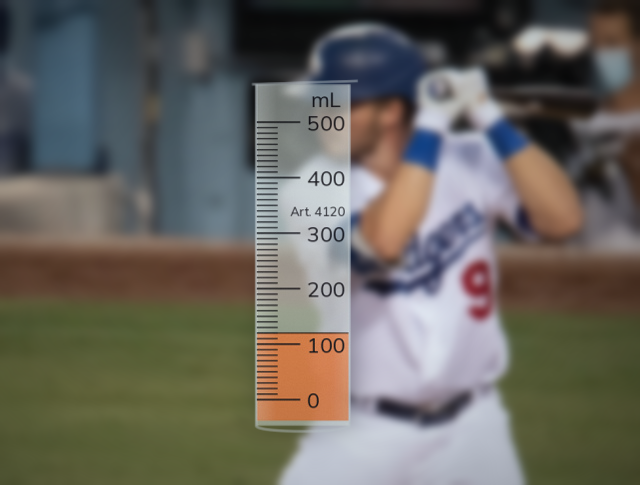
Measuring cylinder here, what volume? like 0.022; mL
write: 120; mL
